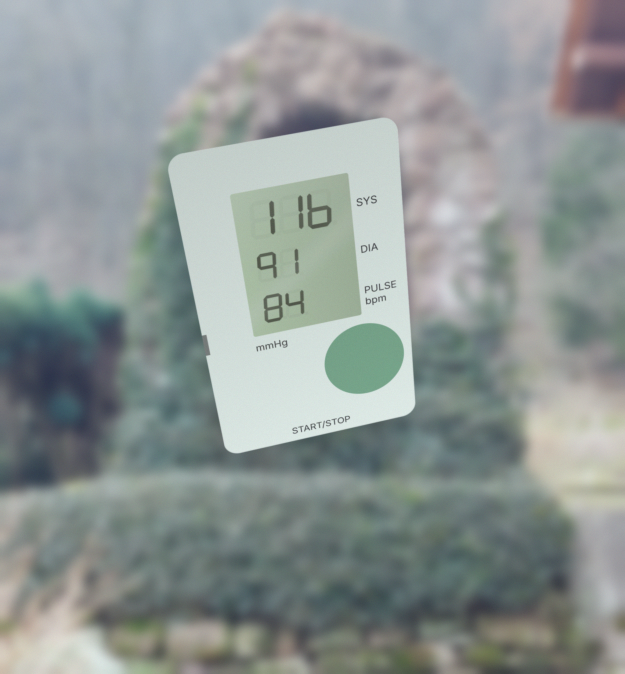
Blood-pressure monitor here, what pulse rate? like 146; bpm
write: 84; bpm
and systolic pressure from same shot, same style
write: 116; mmHg
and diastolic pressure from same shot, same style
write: 91; mmHg
